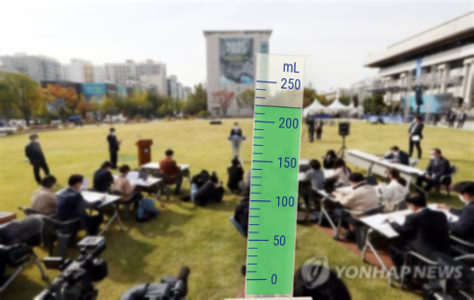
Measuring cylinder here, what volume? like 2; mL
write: 220; mL
